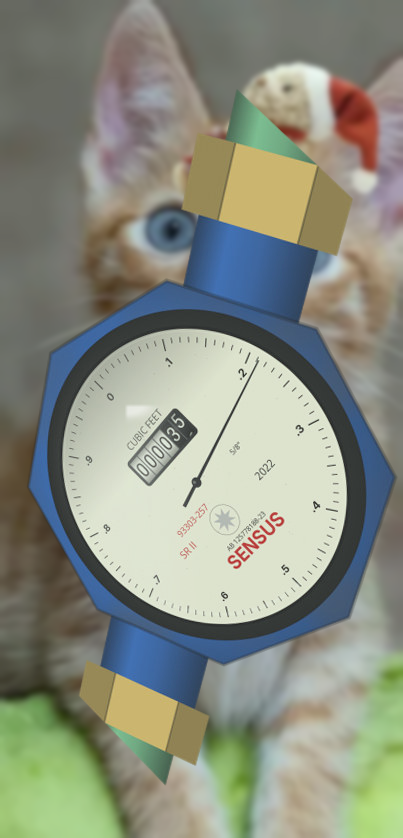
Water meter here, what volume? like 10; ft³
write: 35.21; ft³
